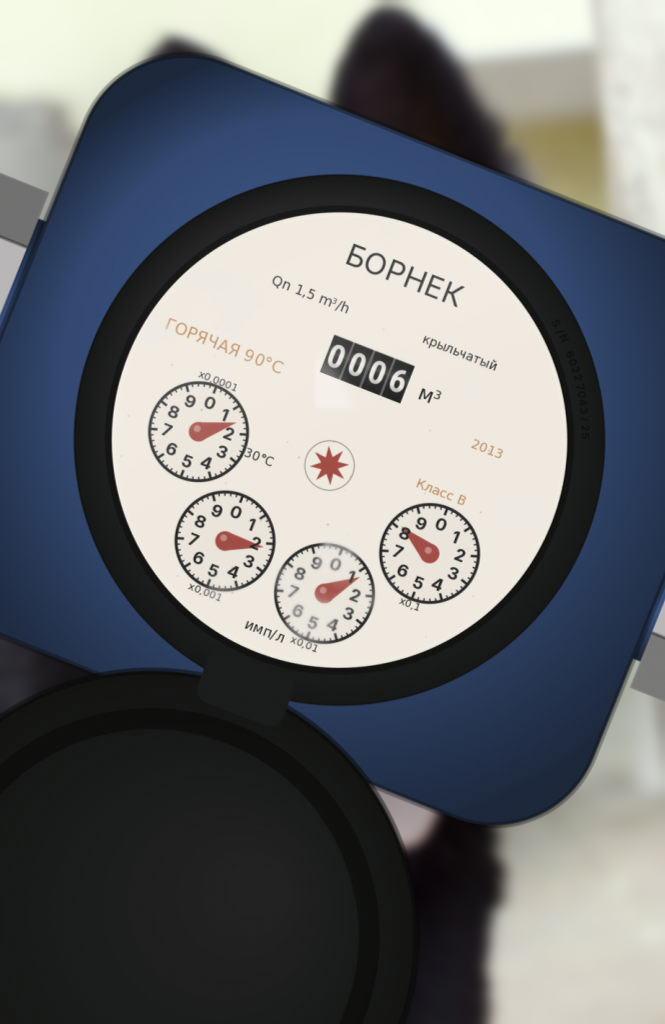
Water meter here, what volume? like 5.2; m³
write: 6.8121; m³
